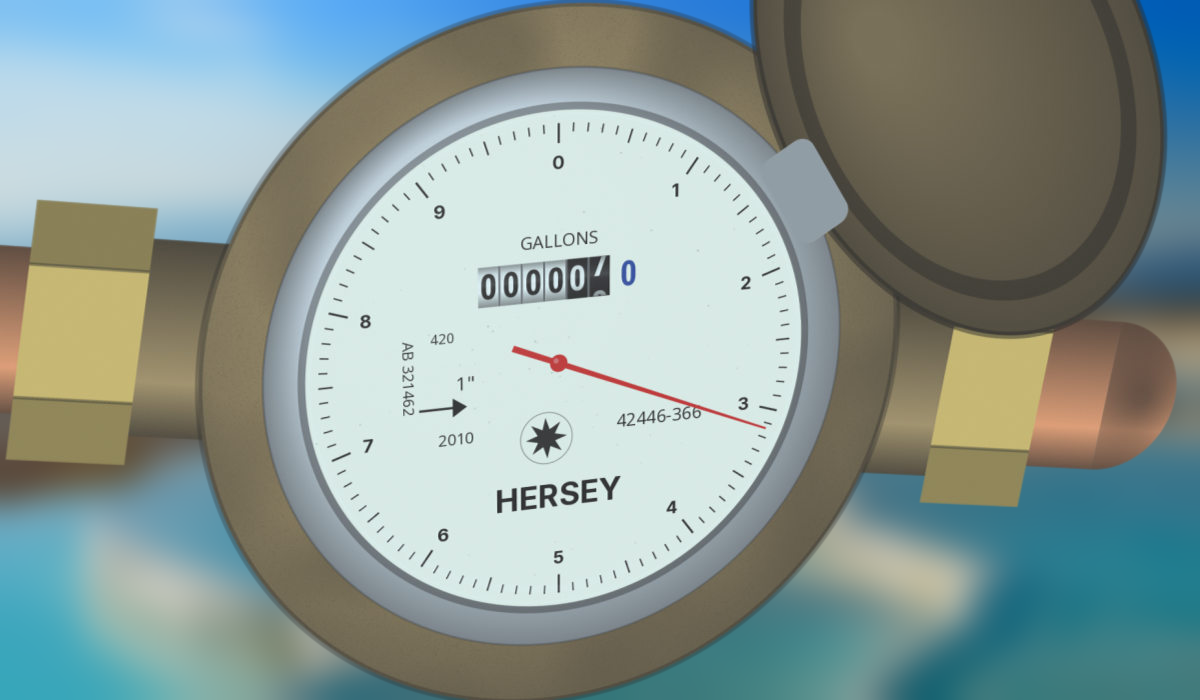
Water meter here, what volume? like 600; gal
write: 73.1; gal
